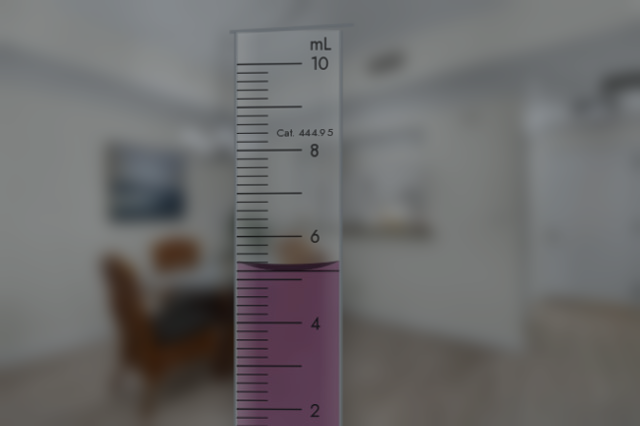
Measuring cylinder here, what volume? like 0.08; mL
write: 5.2; mL
